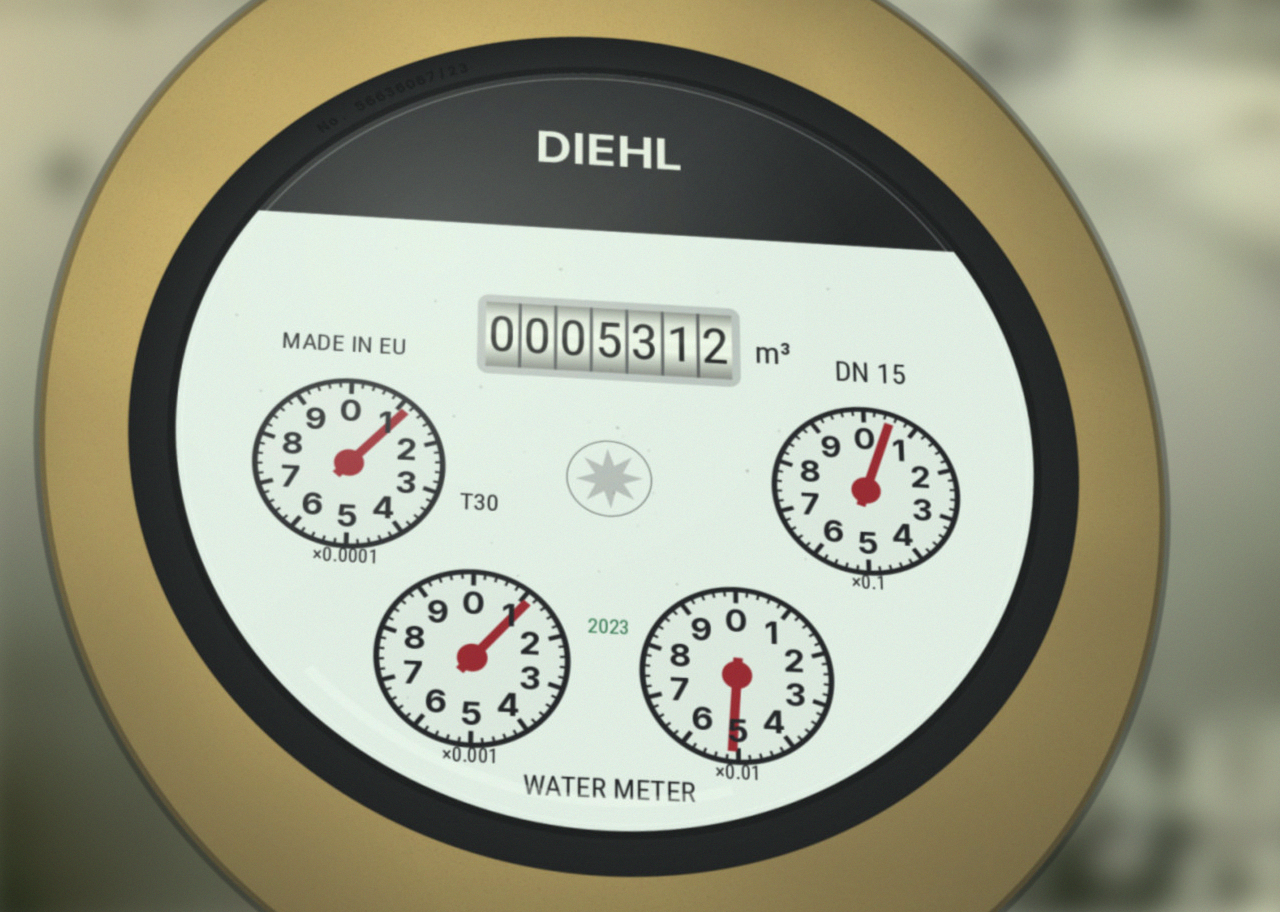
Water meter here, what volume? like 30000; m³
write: 5312.0511; m³
